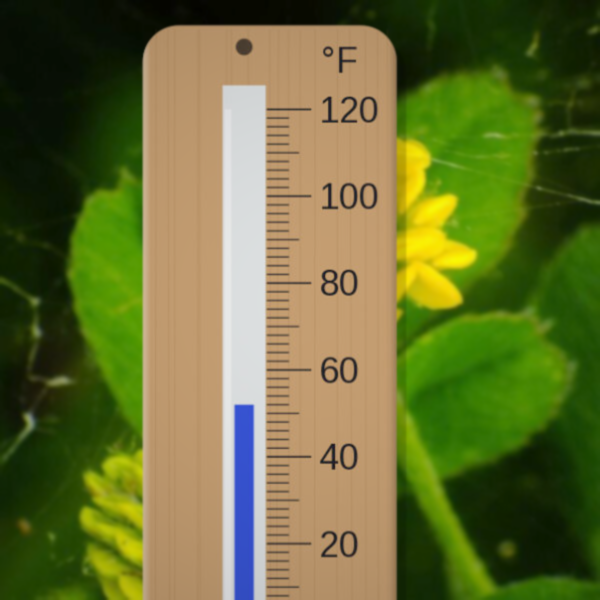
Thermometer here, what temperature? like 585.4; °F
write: 52; °F
